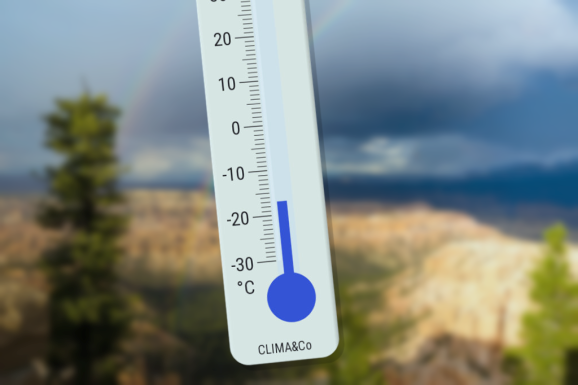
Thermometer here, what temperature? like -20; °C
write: -17; °C
